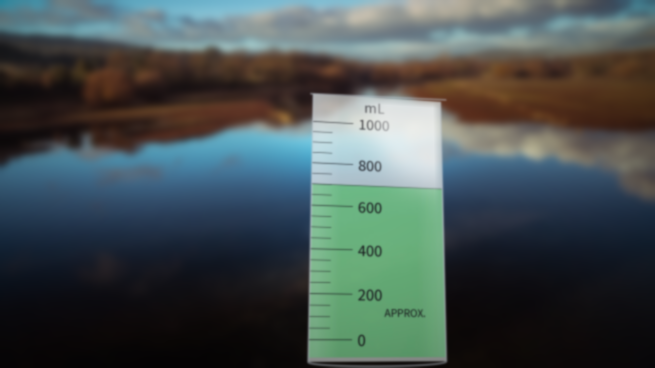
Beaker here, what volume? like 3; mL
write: 700; mL
